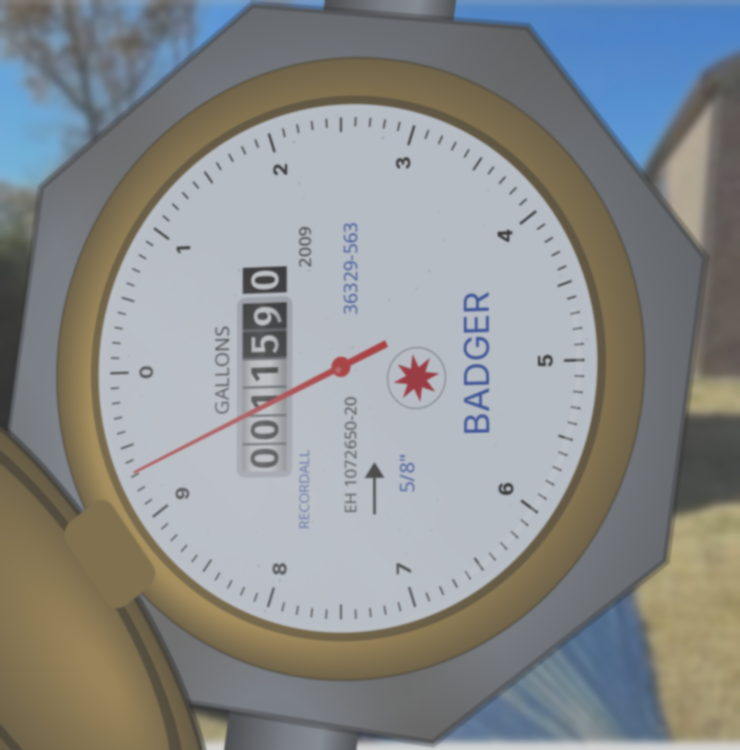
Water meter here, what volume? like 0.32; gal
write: 11589.3; gal
